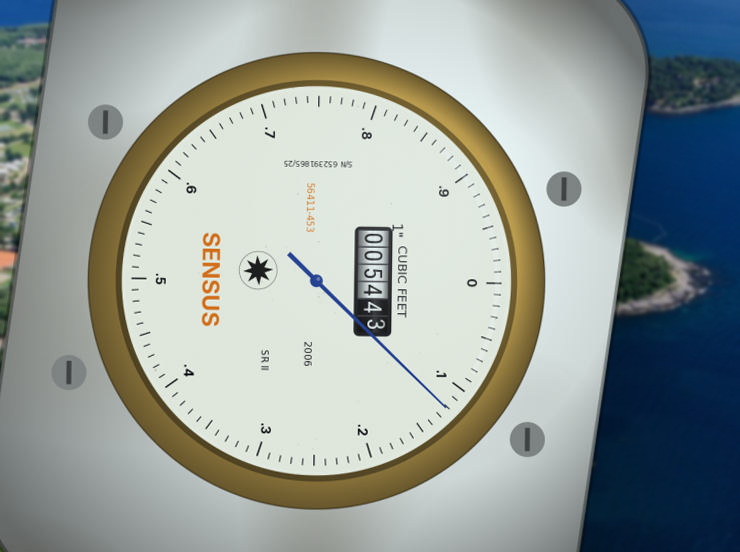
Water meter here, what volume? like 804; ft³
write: 5443.12; ft³
